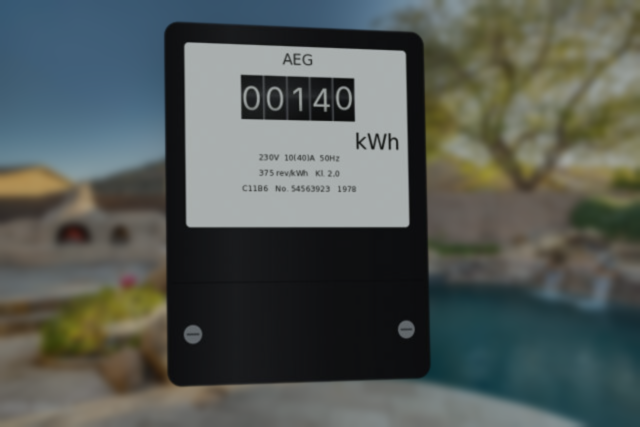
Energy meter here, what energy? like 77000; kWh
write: 140; kWh
